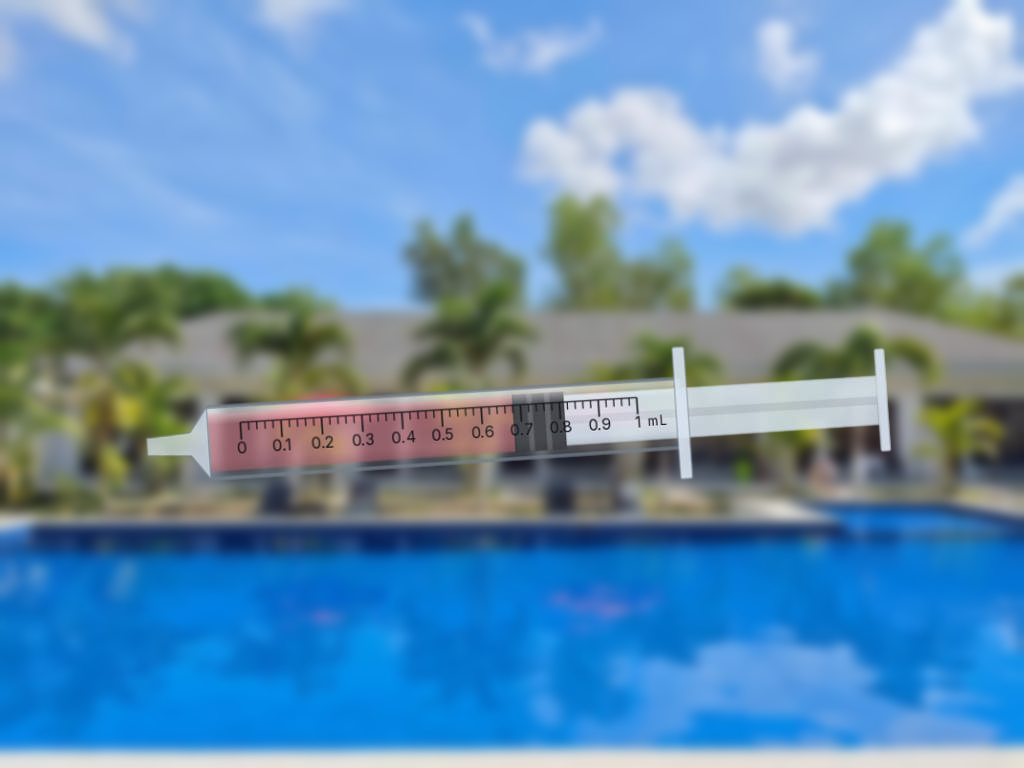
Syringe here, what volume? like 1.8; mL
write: 0.68; mL
